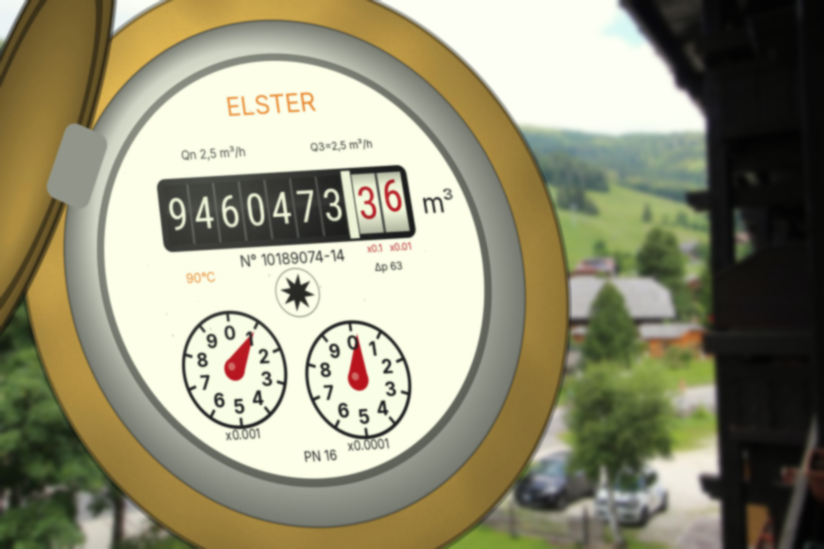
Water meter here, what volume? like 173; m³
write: 9460473.3610; m³
